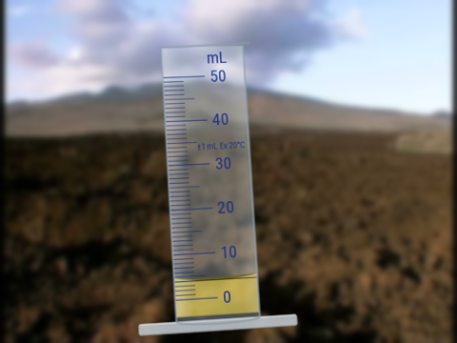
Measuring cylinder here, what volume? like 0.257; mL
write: 4; mL
